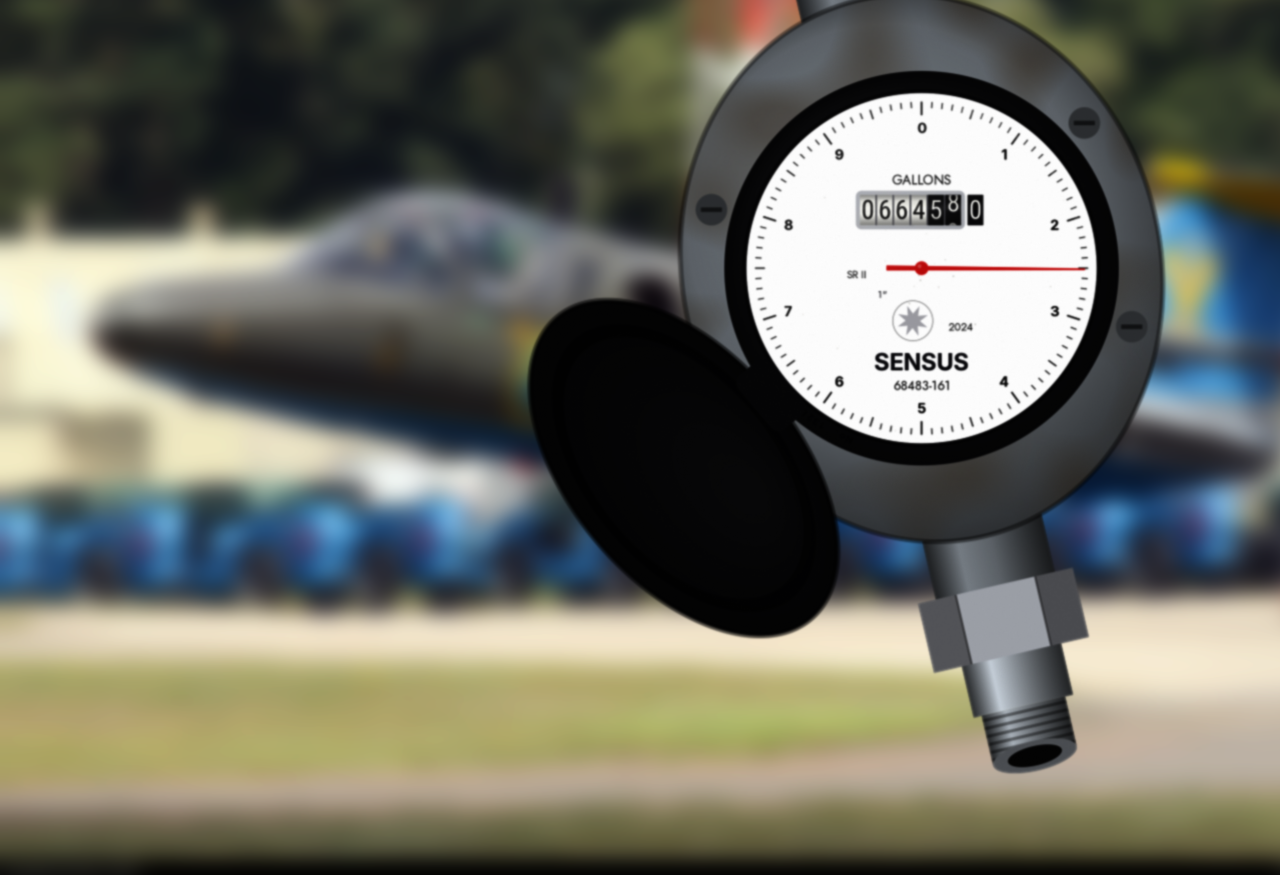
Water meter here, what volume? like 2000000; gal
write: 664582.5; gal
